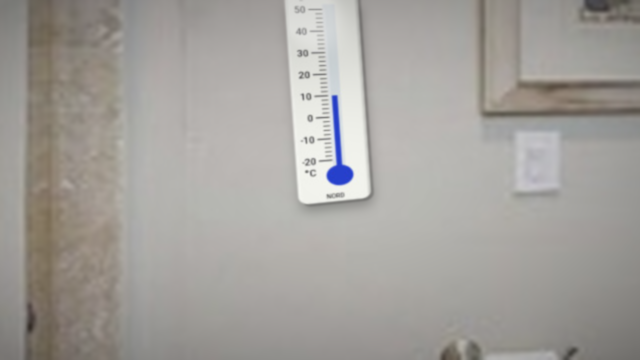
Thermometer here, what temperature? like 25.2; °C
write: 10; °C
